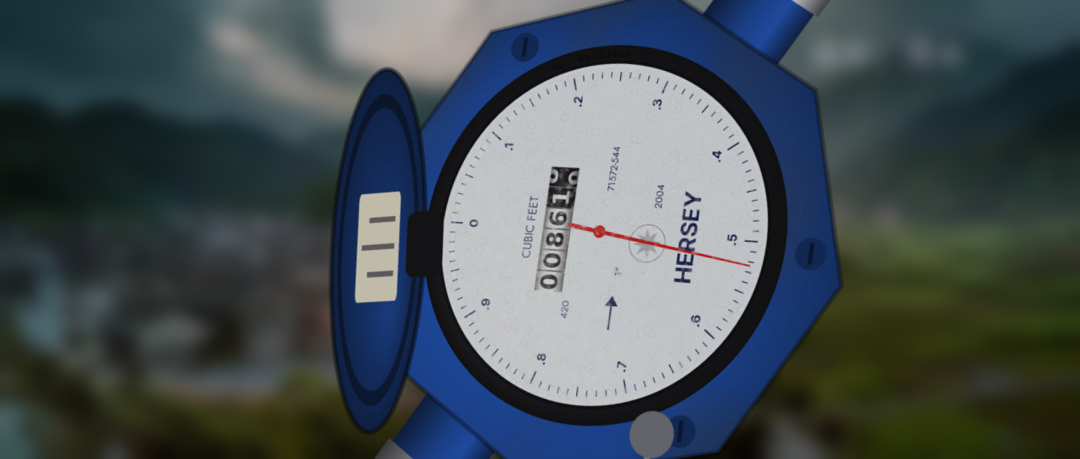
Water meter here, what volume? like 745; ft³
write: 8618.52; ft³
